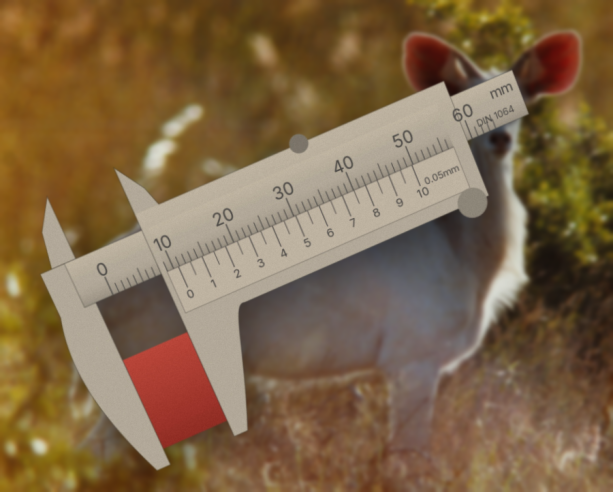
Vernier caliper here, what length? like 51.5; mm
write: 10.8; mm
